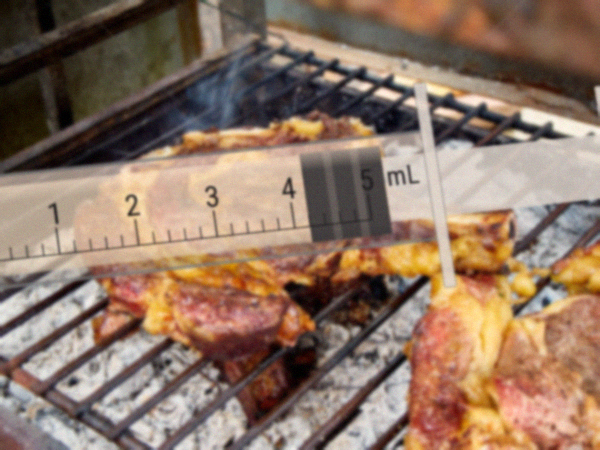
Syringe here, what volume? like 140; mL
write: 4.2; mL
